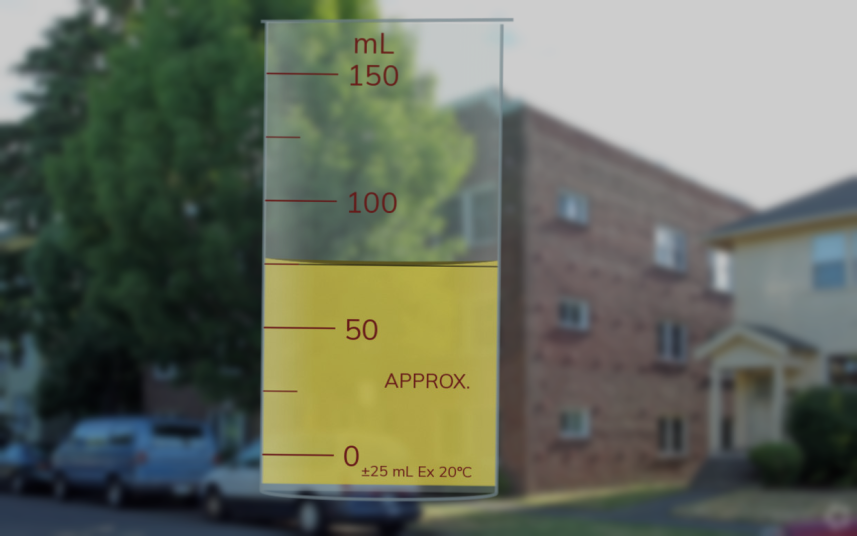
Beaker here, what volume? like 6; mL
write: 75; mL
